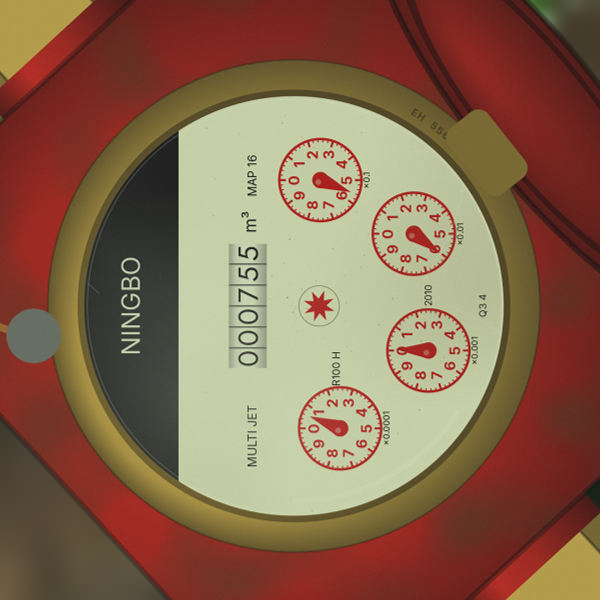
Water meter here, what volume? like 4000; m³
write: 755.5600; m³
